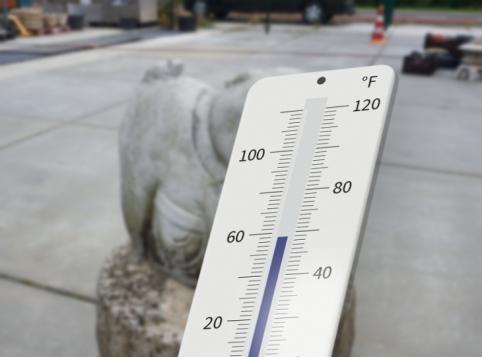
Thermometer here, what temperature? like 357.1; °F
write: 58; °F
